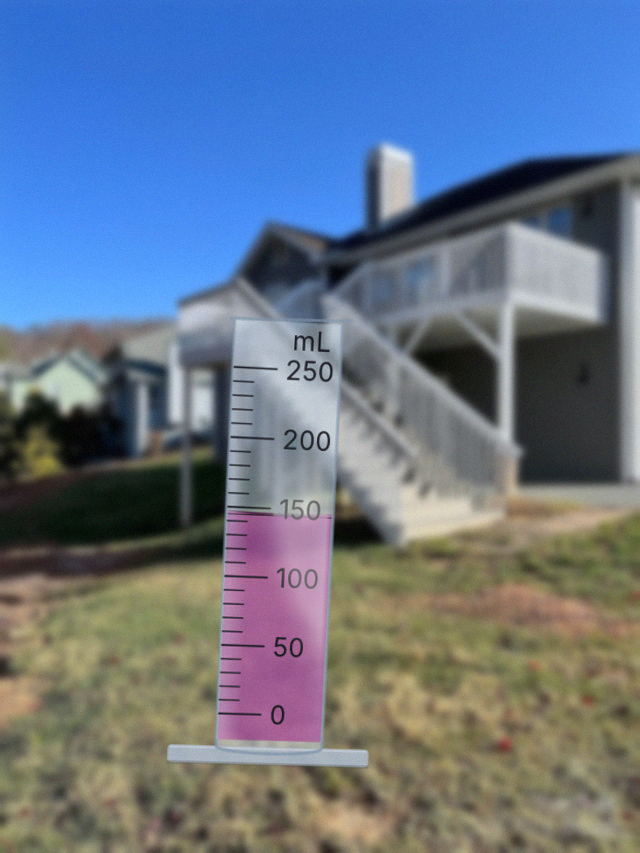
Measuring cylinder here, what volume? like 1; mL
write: 145; mL
